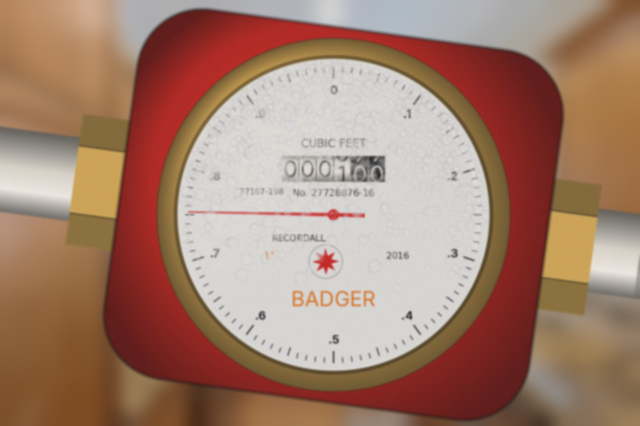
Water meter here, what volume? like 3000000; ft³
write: 99.75; ft³
